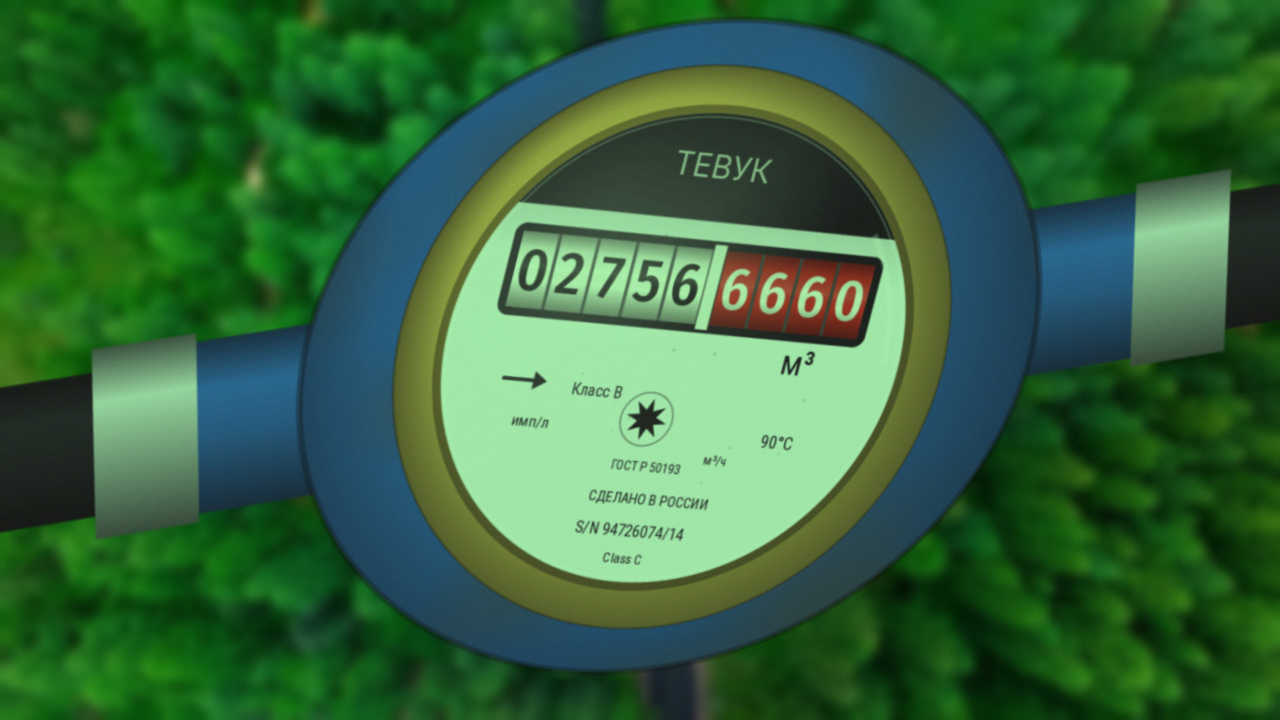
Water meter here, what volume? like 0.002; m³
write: 2756.6660; m³
